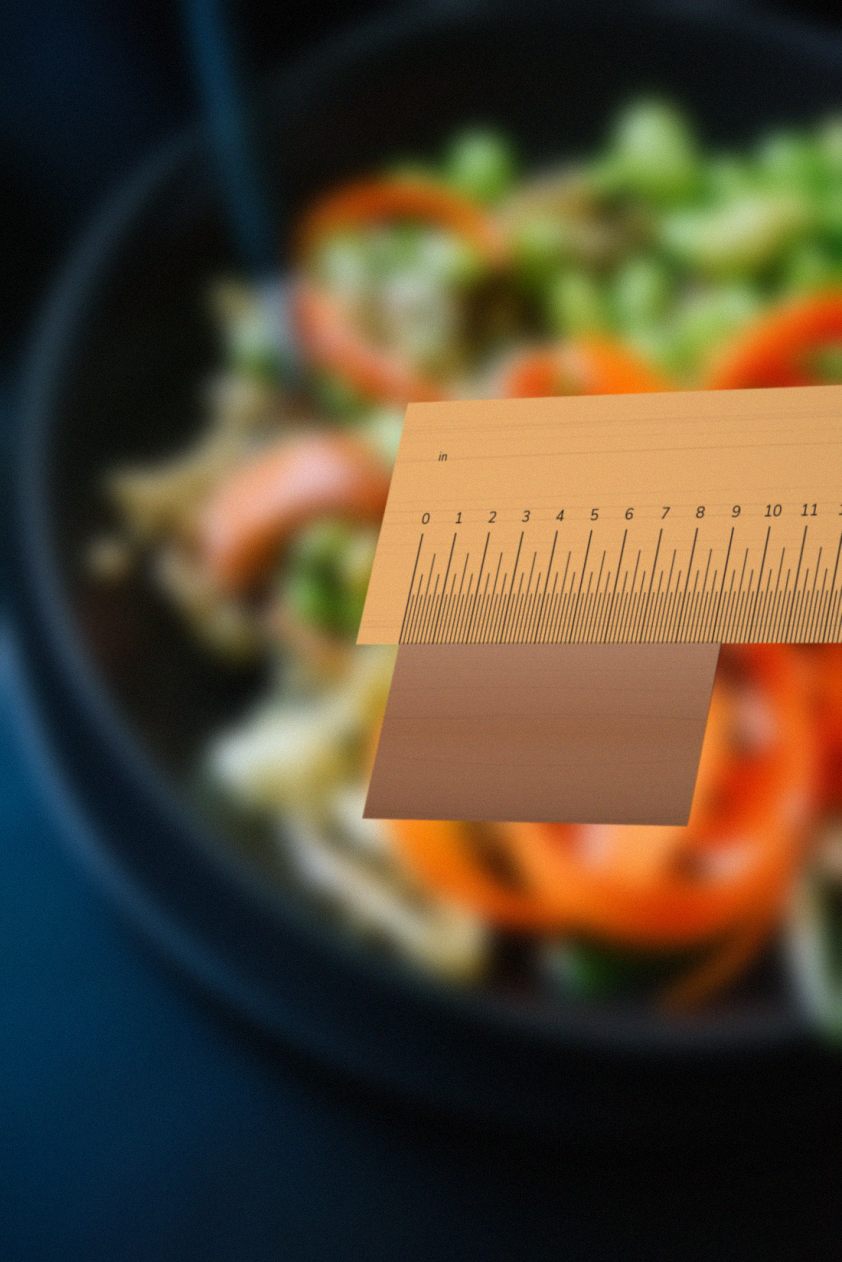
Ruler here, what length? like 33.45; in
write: 9.25; in
